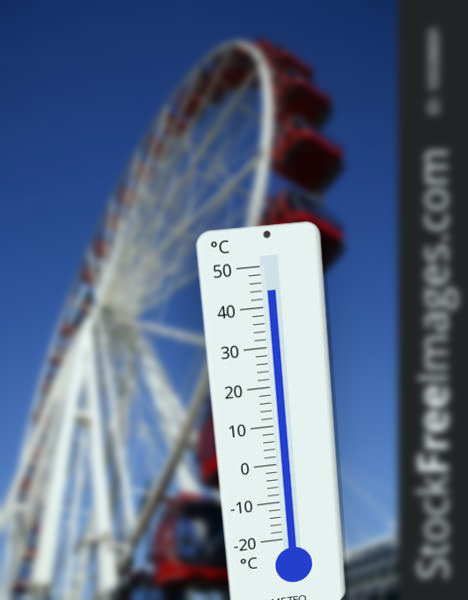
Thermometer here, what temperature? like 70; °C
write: 44; °C
